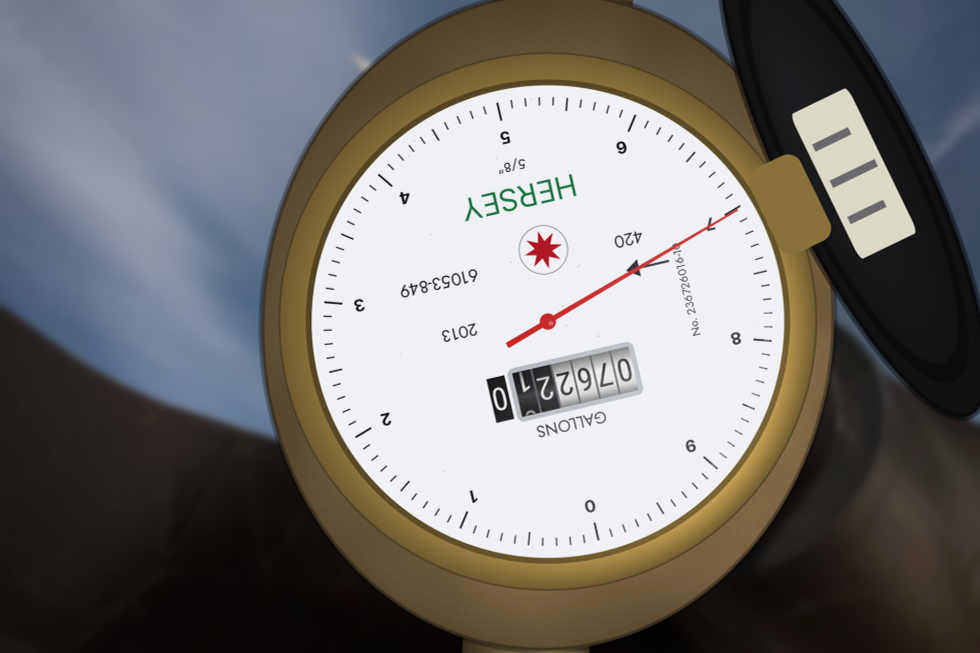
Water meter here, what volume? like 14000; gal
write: 762207.0; gal
